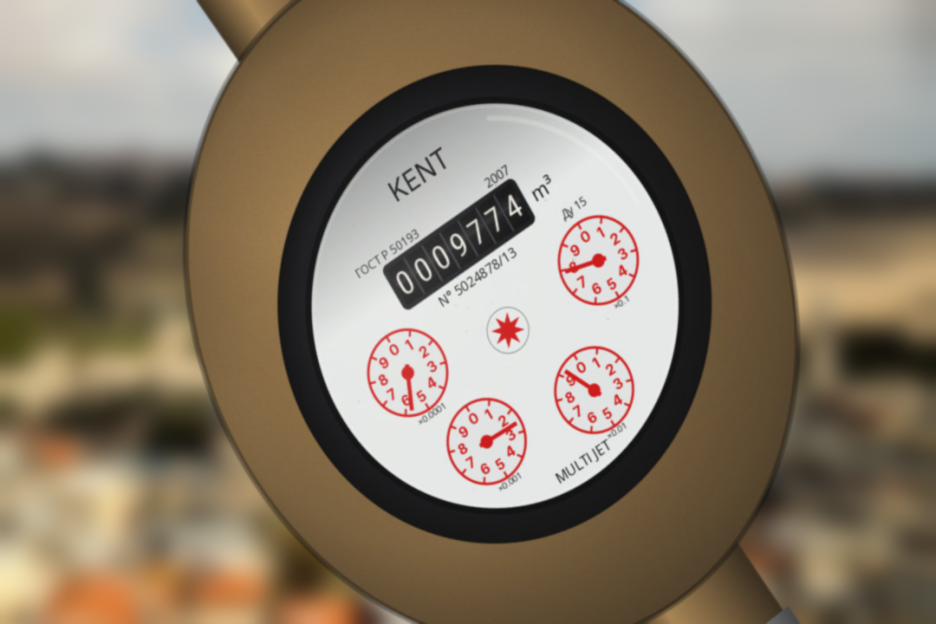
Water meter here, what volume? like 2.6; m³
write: 9774.7925; m³
